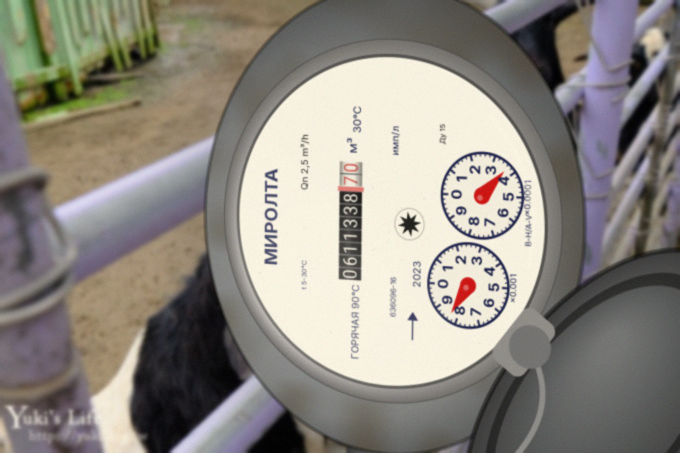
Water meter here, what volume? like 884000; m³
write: 611338.7083; m³
